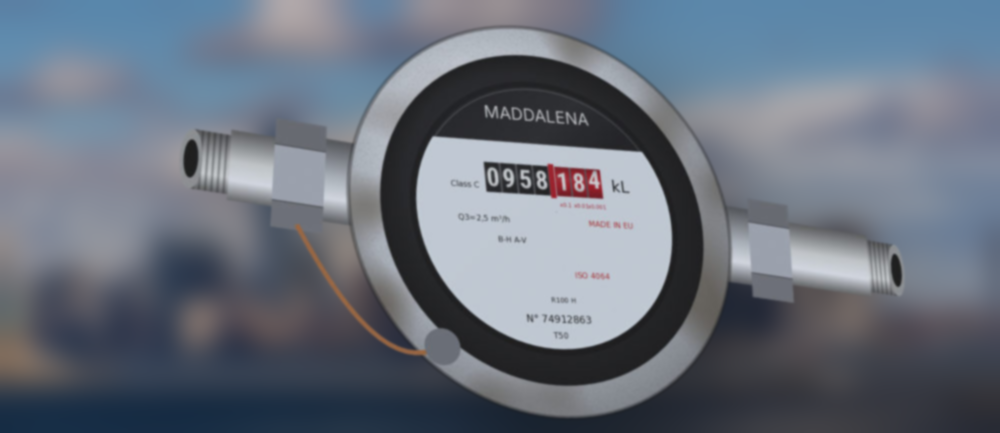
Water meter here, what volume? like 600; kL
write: 958.184; kL
